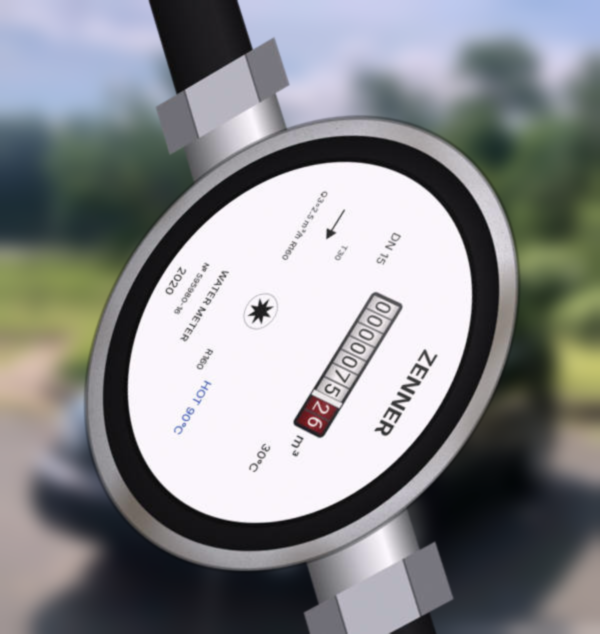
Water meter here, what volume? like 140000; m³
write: 75.26; m³
